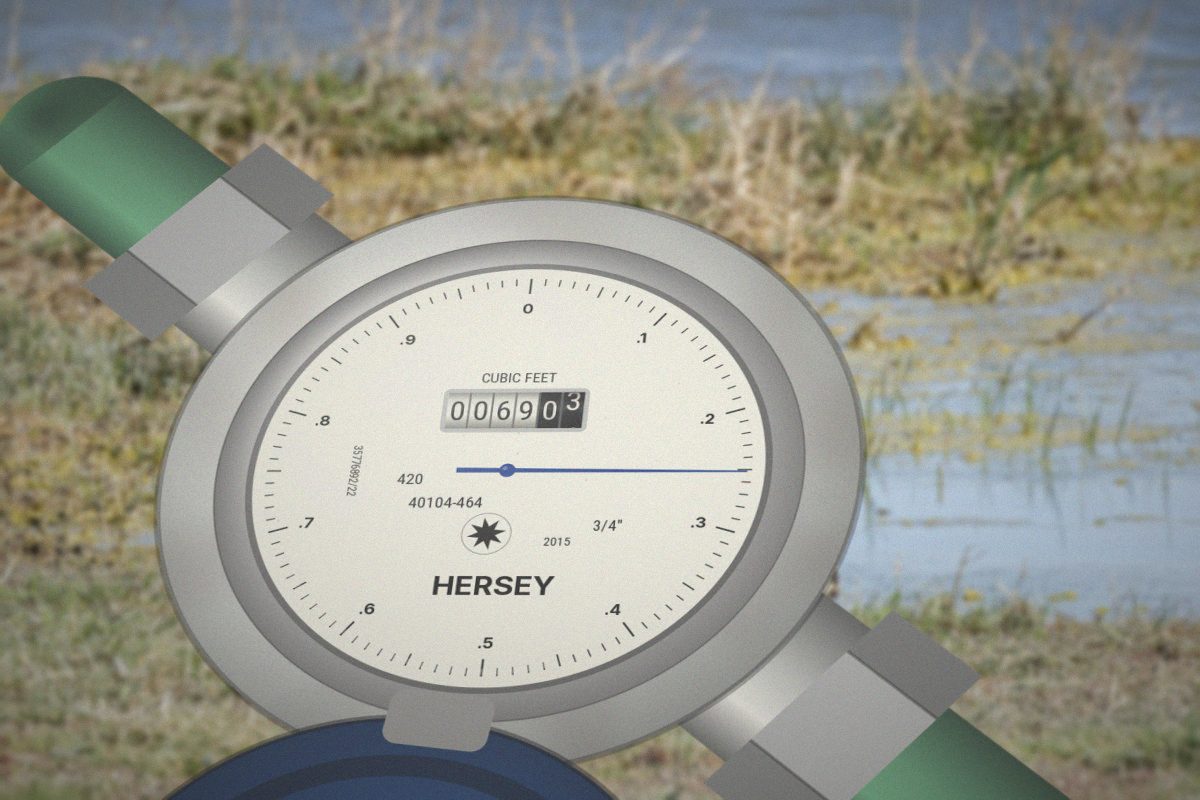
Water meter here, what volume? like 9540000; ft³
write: 6903.25; ft³
